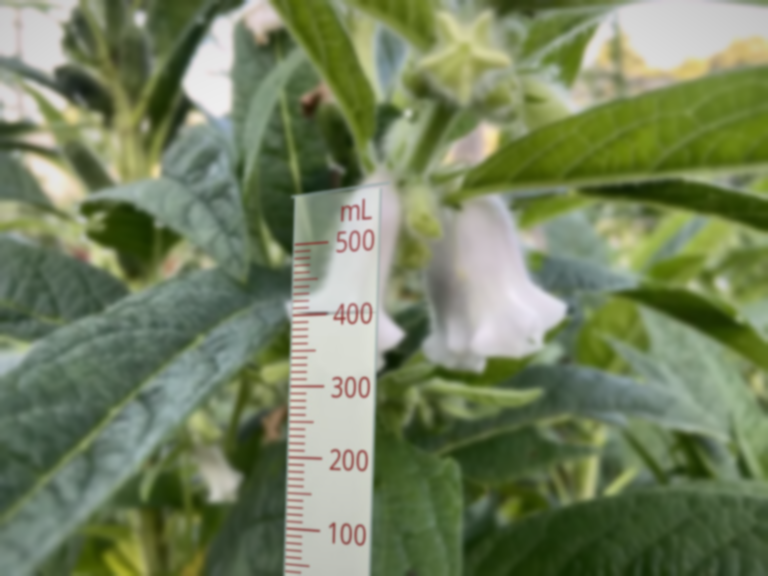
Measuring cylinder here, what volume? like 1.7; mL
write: 400; mL
